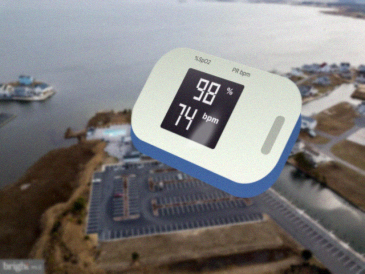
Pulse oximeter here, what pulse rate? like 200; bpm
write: 74; bpm
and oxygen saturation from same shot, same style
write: 98; %
